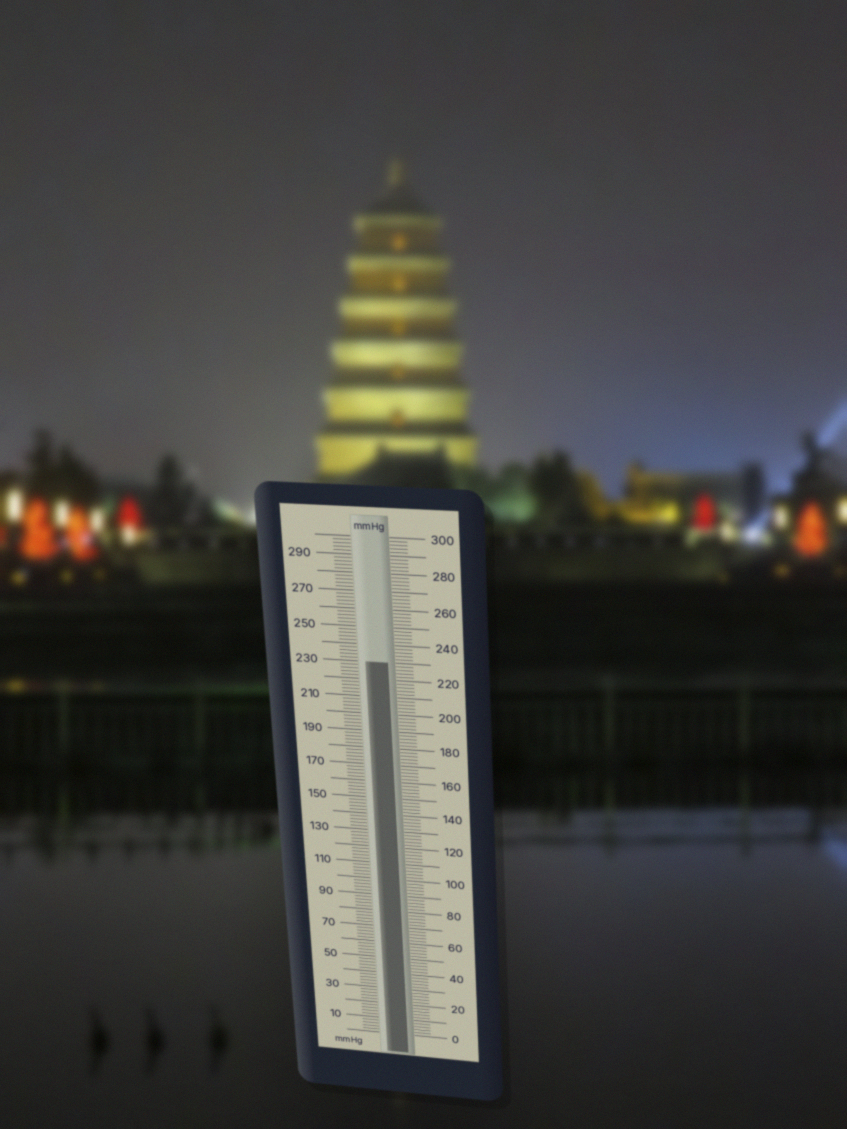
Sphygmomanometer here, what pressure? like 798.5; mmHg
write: 230; mmHg
